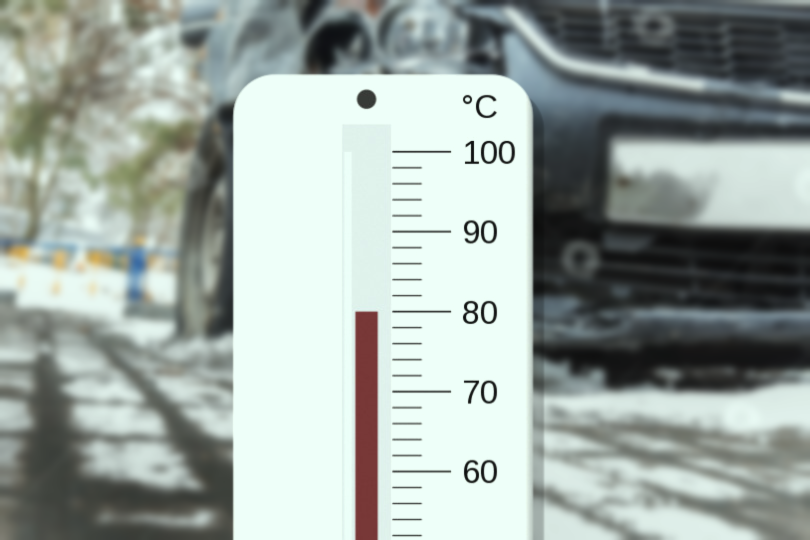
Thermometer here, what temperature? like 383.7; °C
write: 80; °C
